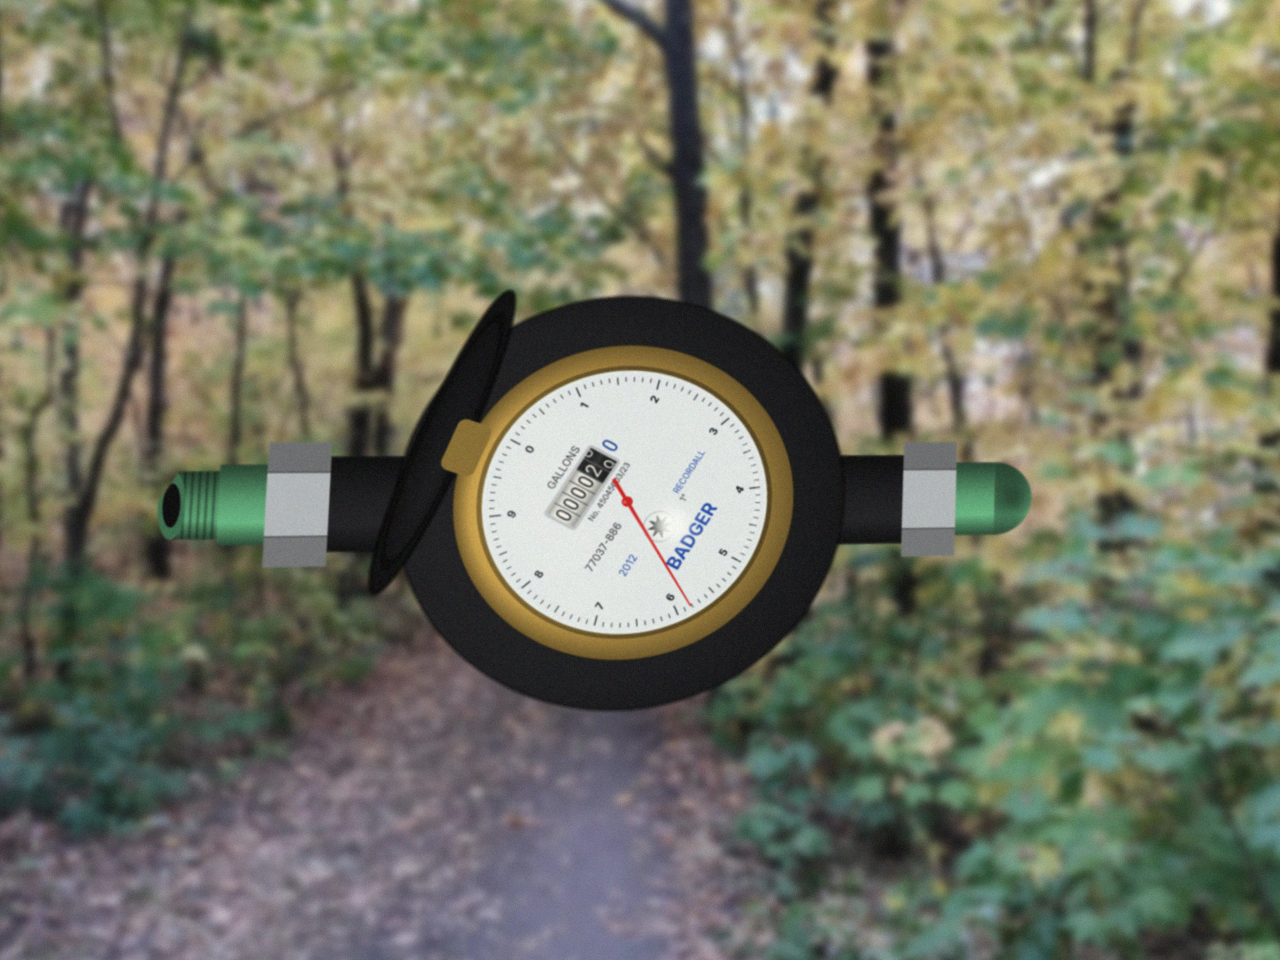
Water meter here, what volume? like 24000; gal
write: 285.8; gal
